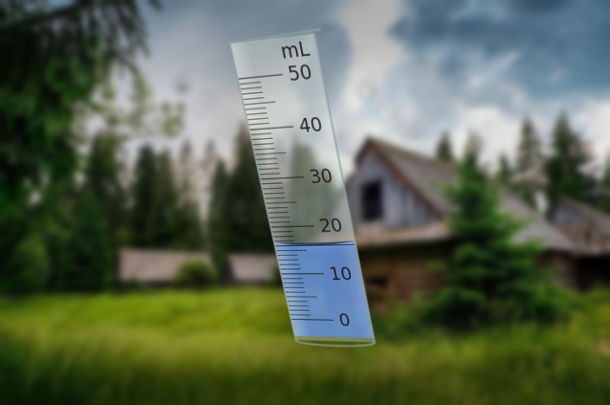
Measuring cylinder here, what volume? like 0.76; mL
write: 16; mL
